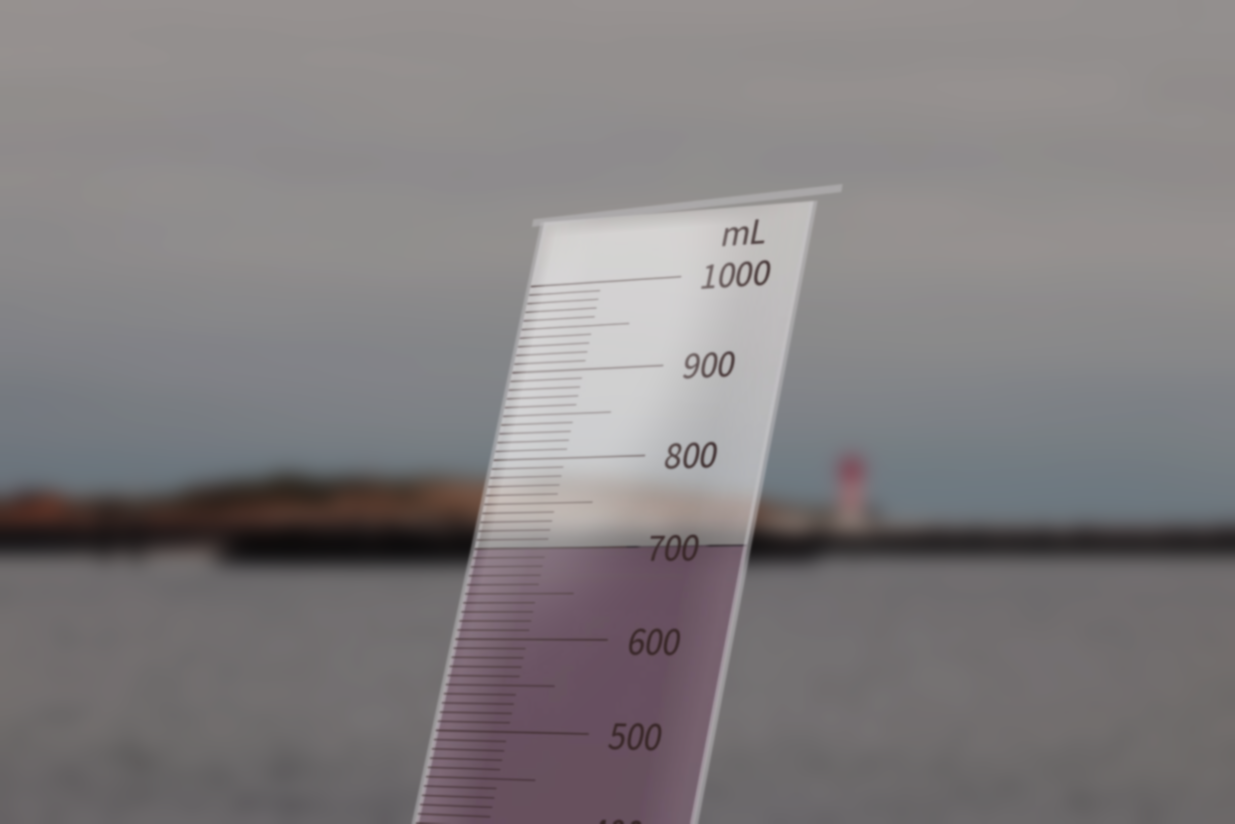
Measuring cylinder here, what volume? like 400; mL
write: 700; mL
